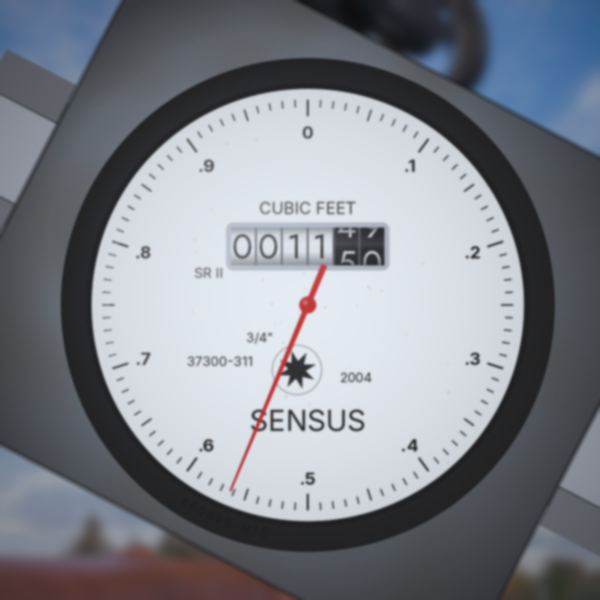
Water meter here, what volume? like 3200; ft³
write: 1149.56; ft³
